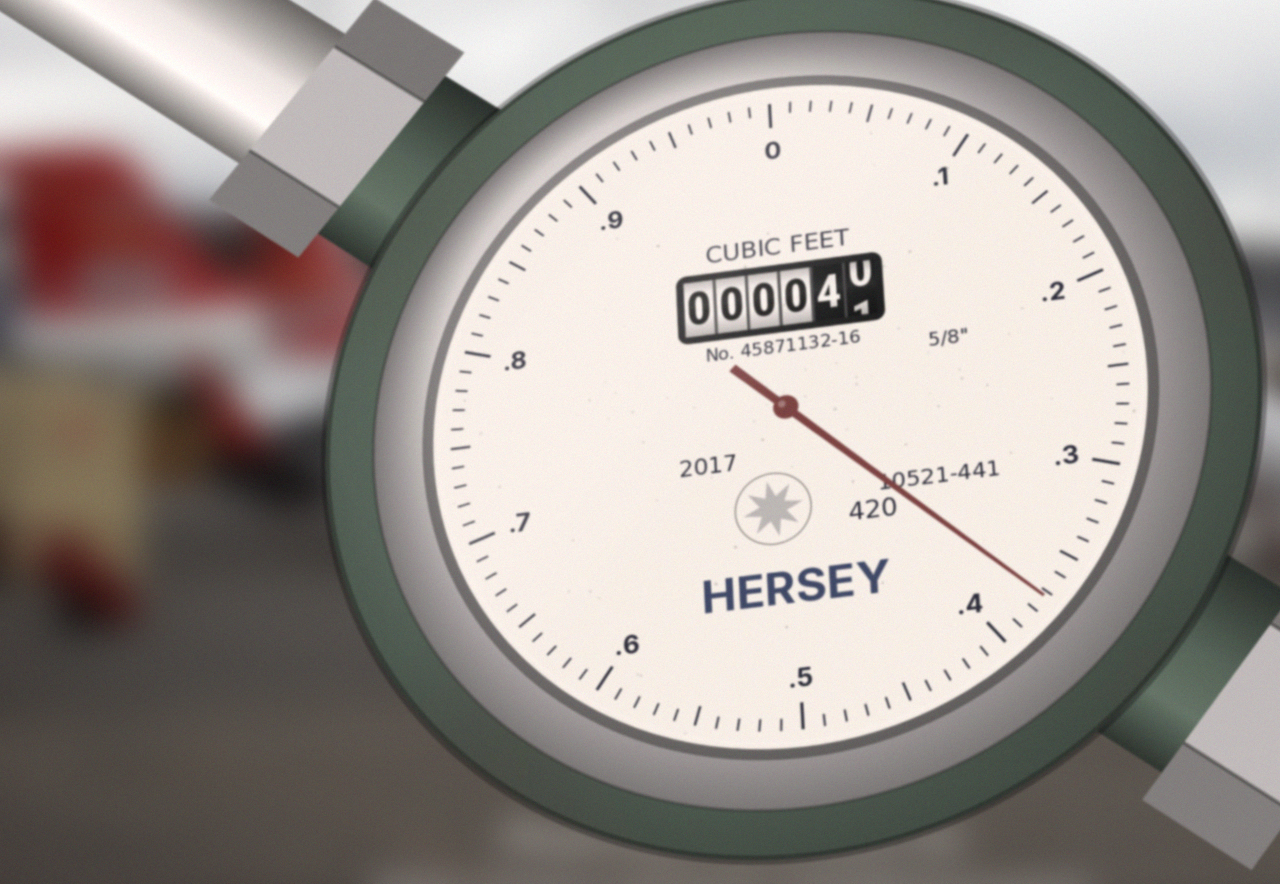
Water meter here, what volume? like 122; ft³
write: 40.37; ft³
